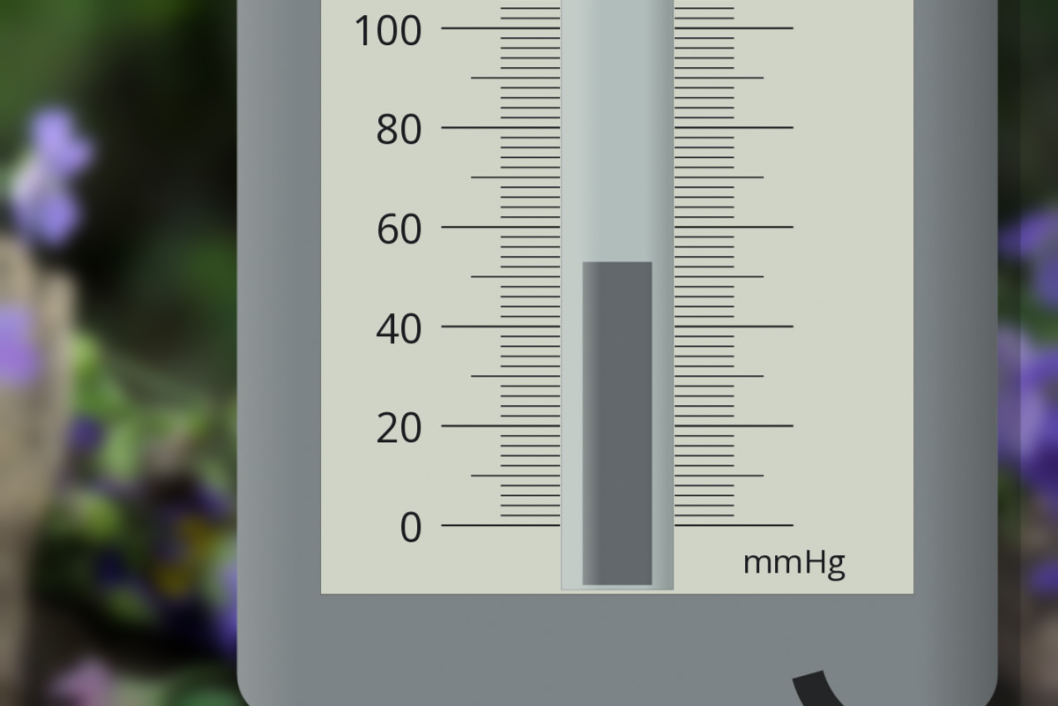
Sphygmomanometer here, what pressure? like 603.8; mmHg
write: 53; mmHg
